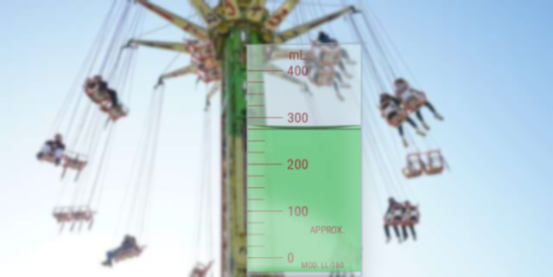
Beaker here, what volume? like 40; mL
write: 275; mL
